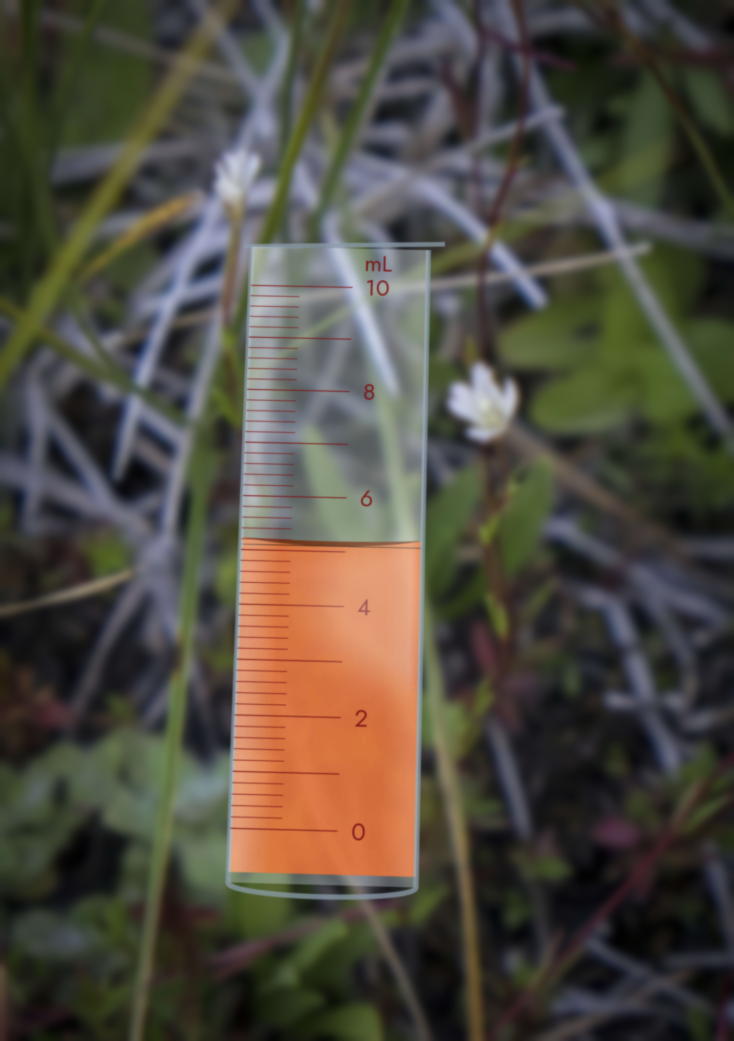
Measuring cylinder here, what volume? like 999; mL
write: 5.1; mL
